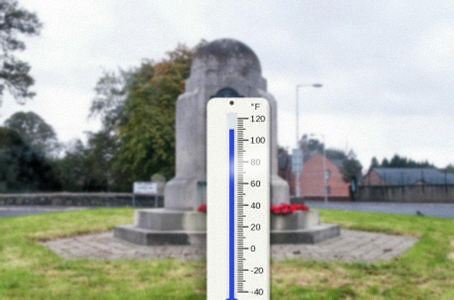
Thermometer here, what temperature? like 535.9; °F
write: 110; °F
